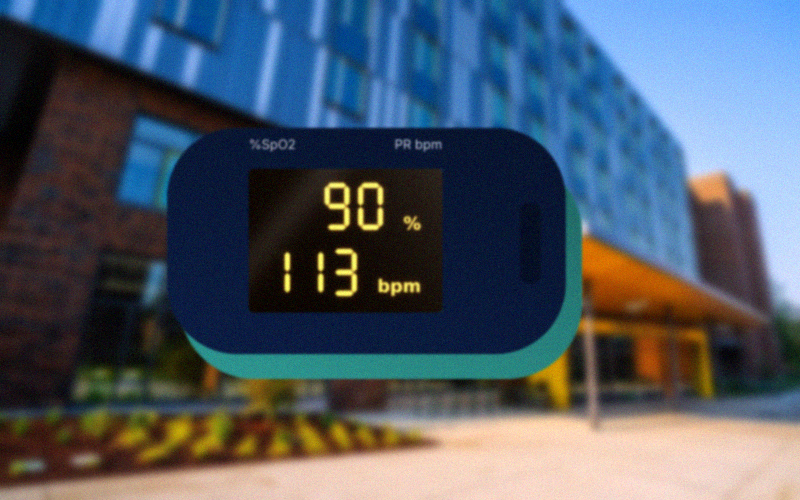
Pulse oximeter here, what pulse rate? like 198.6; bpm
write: 113; bpm
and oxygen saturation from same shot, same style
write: 90; %
